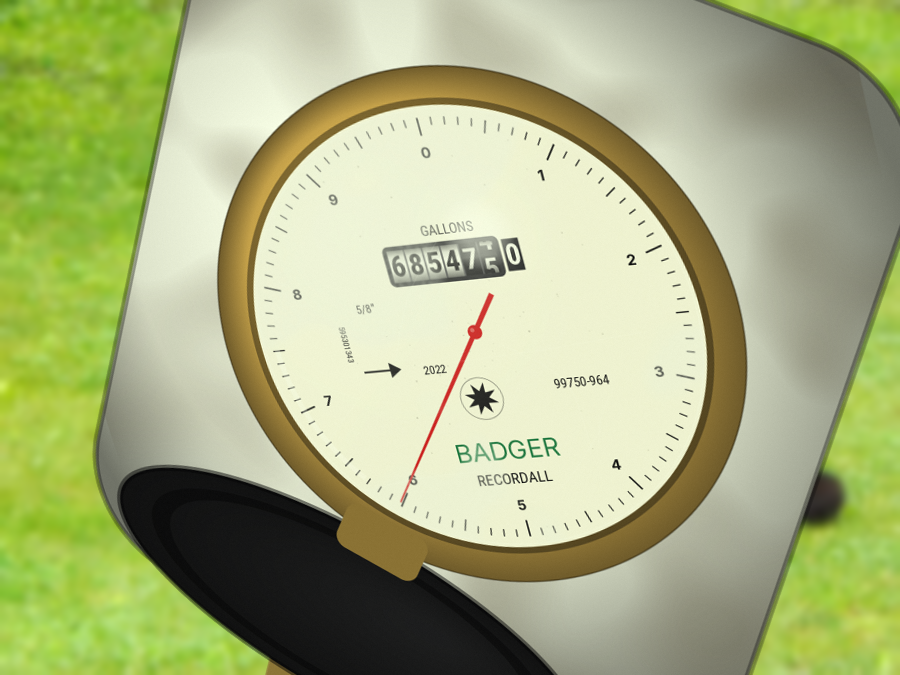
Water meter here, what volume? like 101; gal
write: 6854746.0; gal
